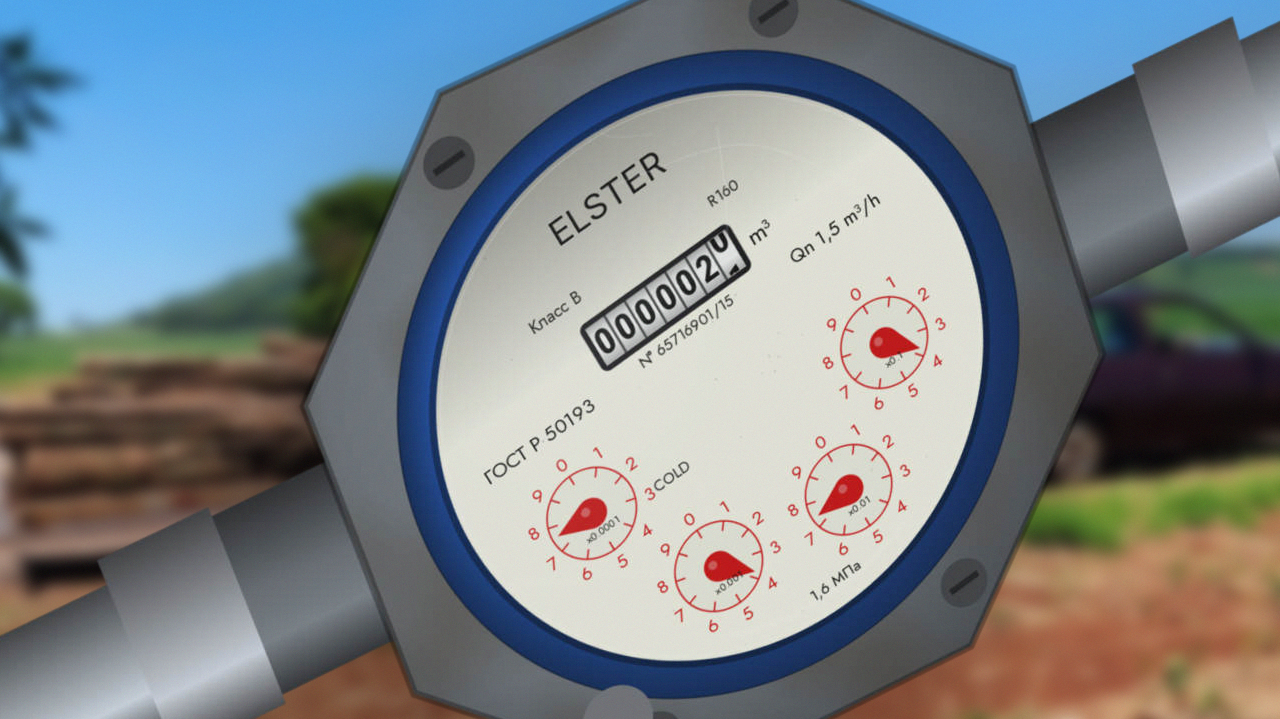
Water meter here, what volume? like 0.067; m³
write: 20.3737; m³
